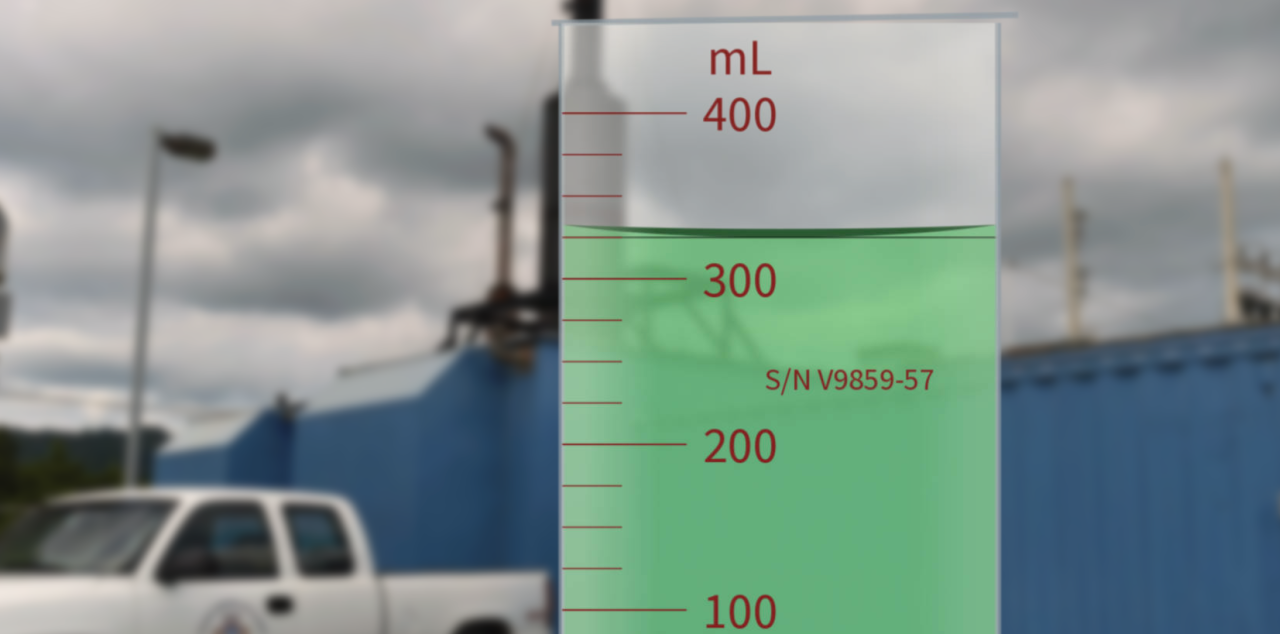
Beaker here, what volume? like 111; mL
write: 325; mL
